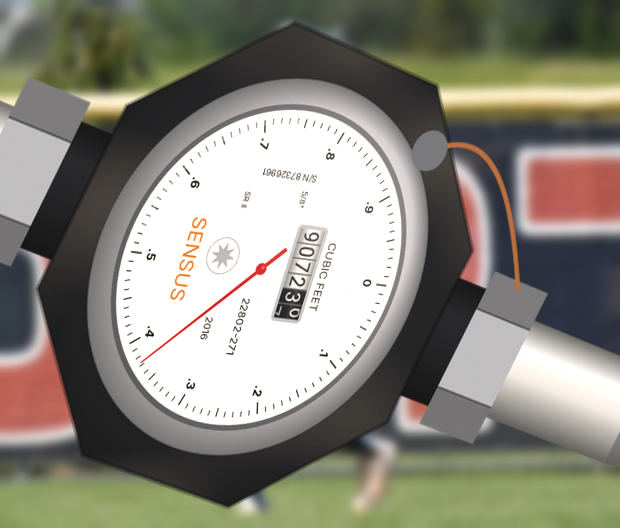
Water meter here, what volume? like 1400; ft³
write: 907236.37; ft³
